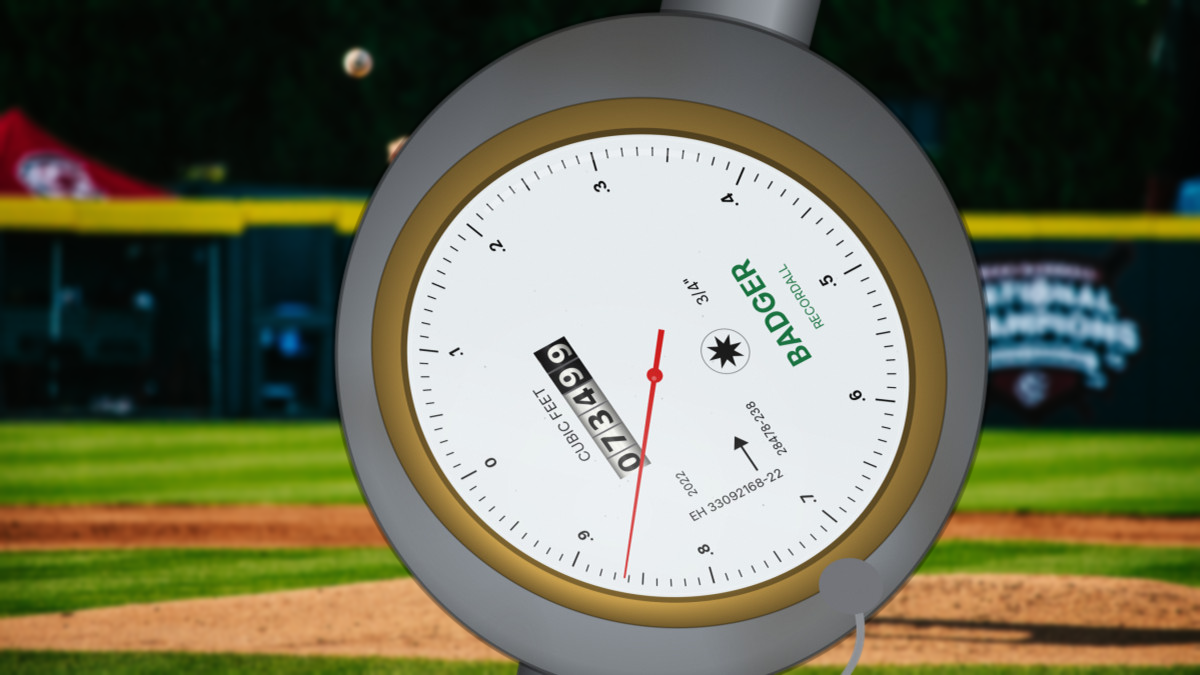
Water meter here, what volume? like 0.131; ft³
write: 73498.86; ft³
